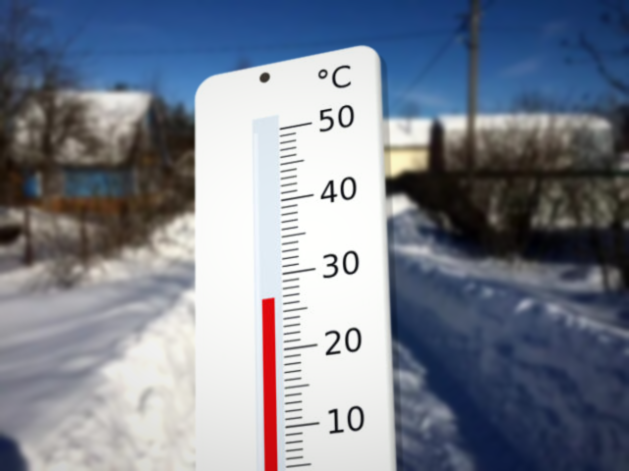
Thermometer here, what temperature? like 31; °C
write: 27; °C
